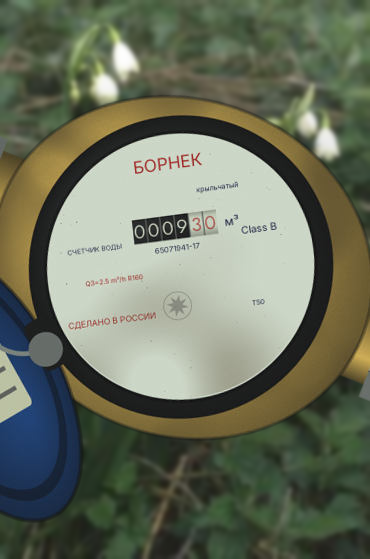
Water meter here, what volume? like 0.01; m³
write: 9.30; m³
